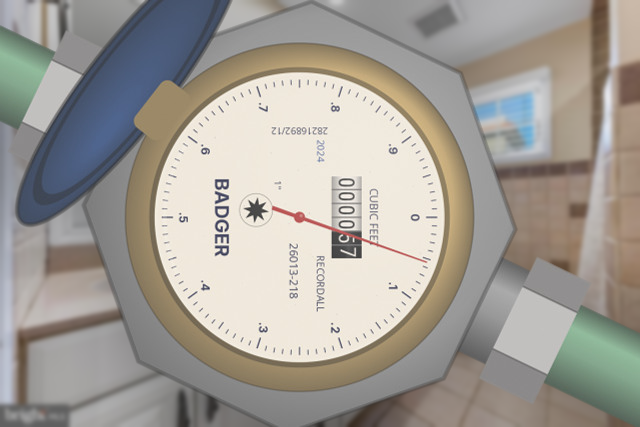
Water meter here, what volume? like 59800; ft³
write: 57.05; ft³
